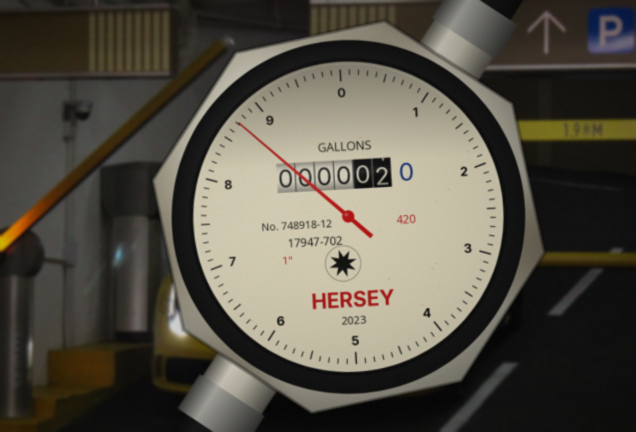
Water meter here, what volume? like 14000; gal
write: 18.7; gal
